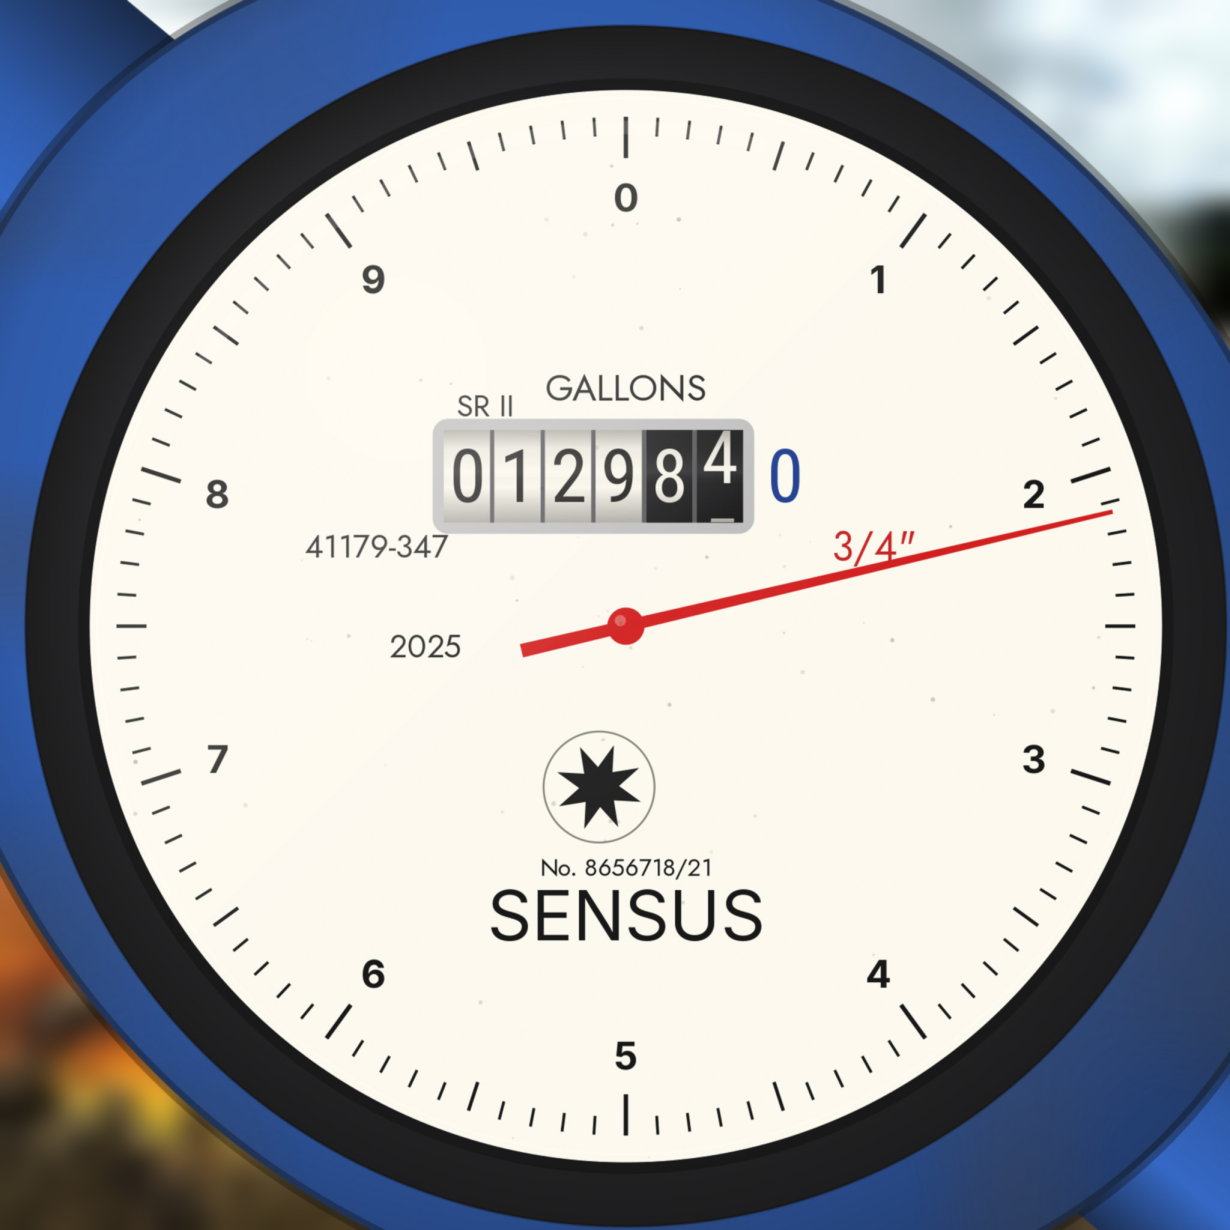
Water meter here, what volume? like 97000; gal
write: 129842.1; gal
